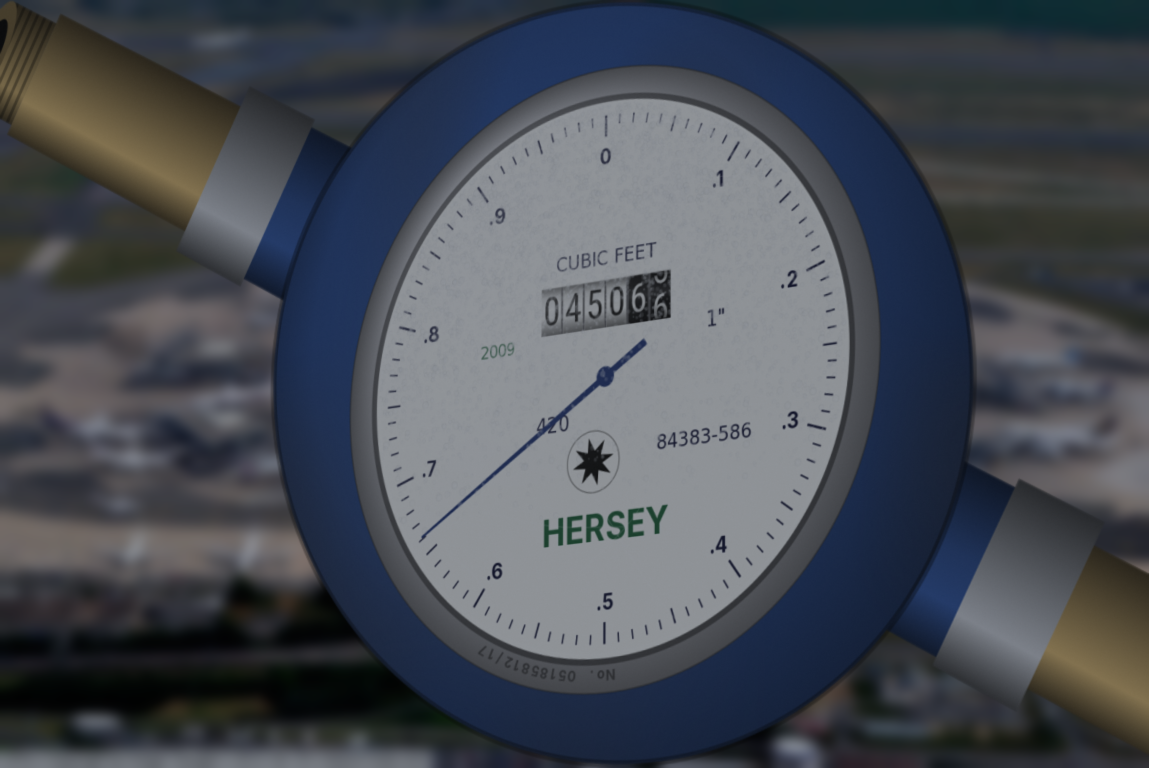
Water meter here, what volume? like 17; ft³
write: 45065.66; ft³
